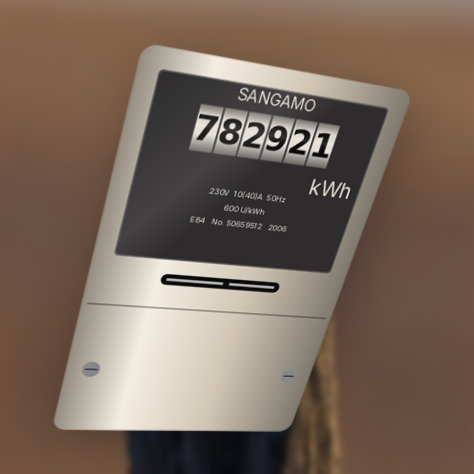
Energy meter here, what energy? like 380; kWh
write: 782921; kWh
